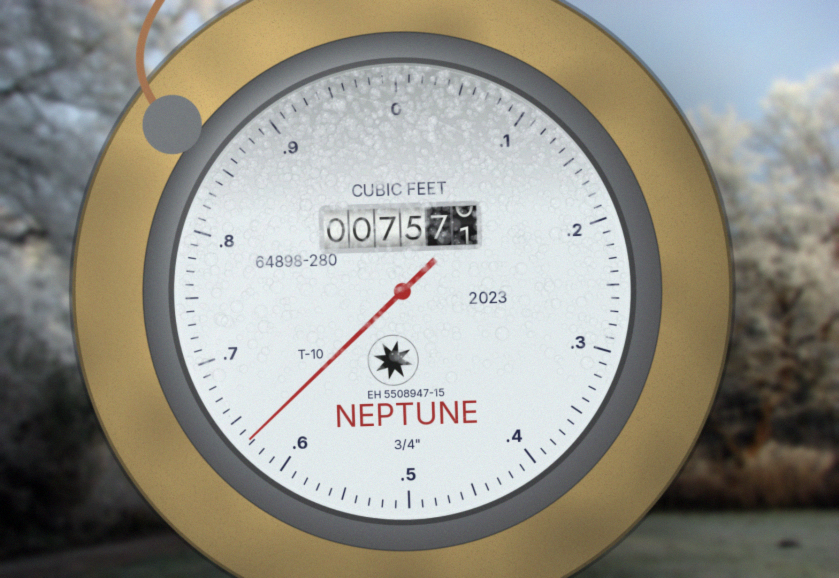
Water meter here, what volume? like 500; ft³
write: 7570.63; ft³
